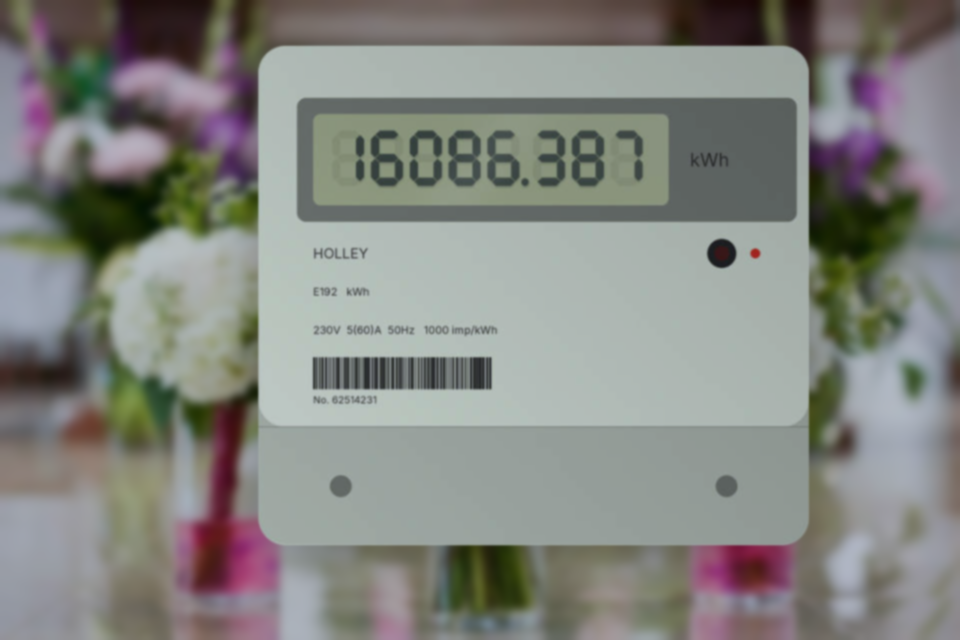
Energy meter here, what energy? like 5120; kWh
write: 16086.387; kWh
